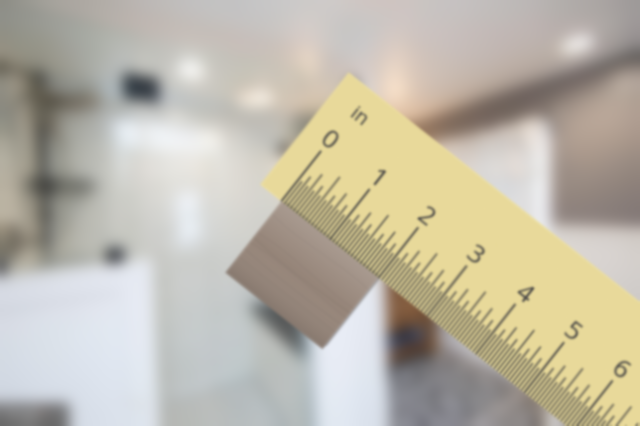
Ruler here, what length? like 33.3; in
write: 2; in
